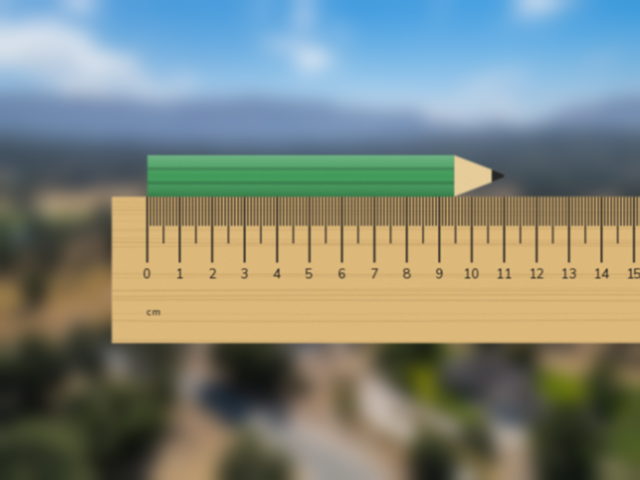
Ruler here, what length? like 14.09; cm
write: 11; cm
